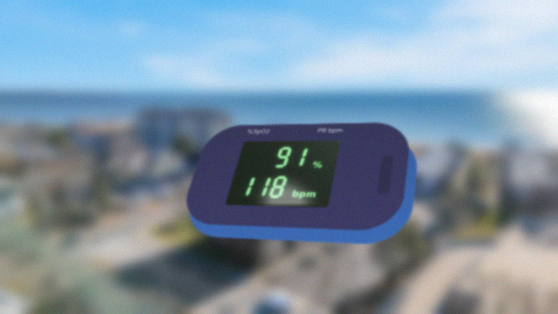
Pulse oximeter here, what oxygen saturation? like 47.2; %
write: 91; %
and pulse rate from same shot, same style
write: 118; bpm
